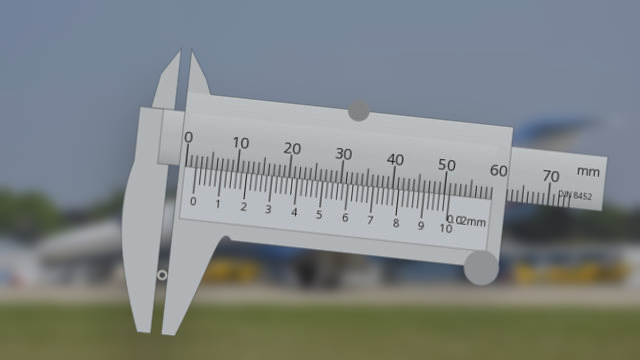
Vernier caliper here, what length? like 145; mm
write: 2.0; mm
